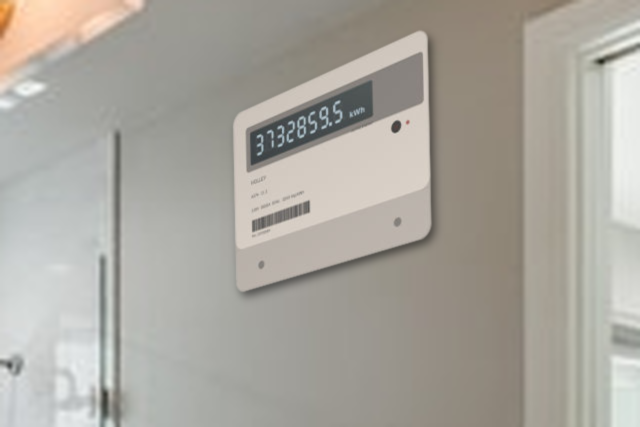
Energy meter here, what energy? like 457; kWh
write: 3732859.5; kWh
